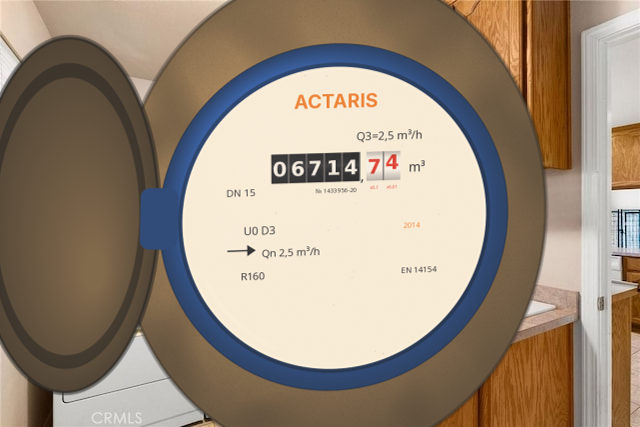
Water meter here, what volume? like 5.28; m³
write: 6714.74; m³
